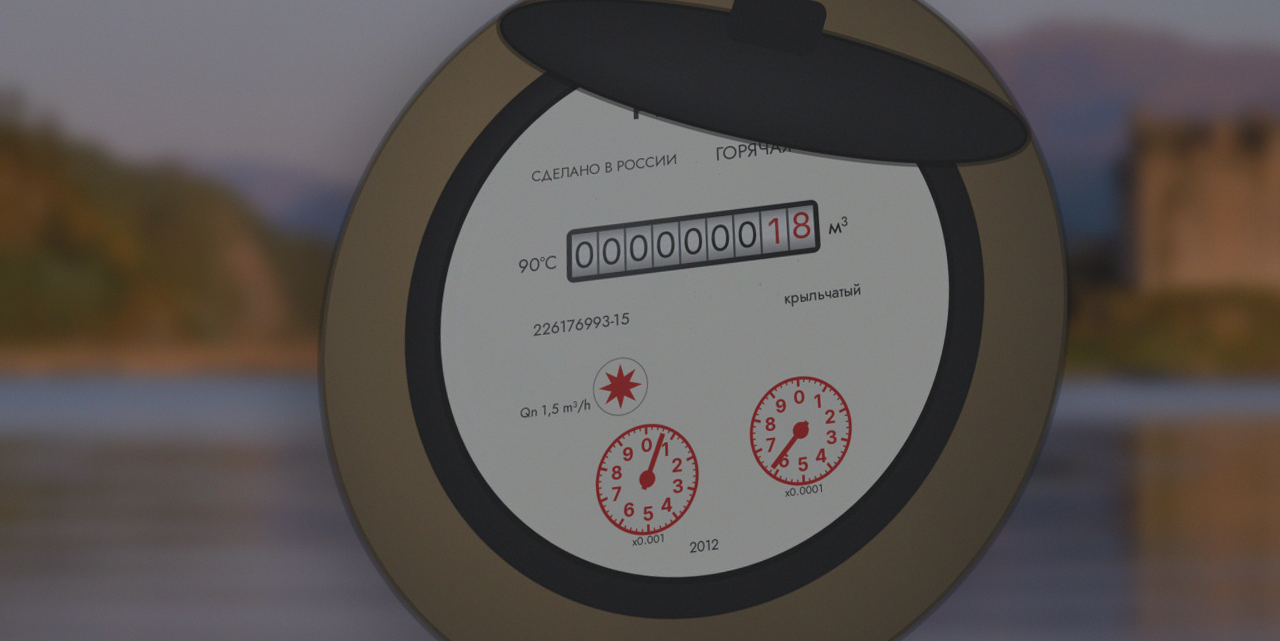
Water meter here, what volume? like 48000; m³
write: 0.1806; m³
